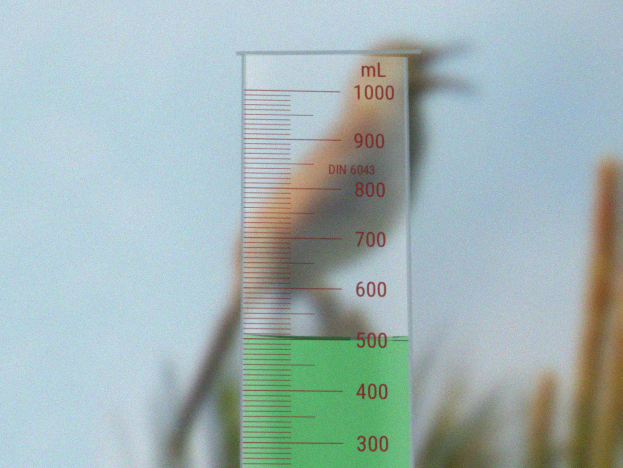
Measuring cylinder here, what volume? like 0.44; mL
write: 500; mL
